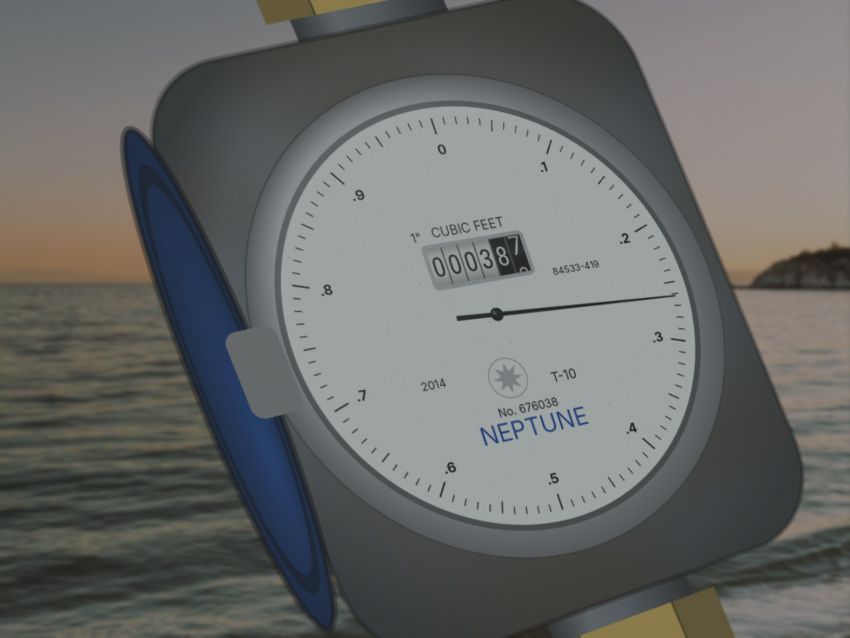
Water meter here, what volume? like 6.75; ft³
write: 387.26; ft³
